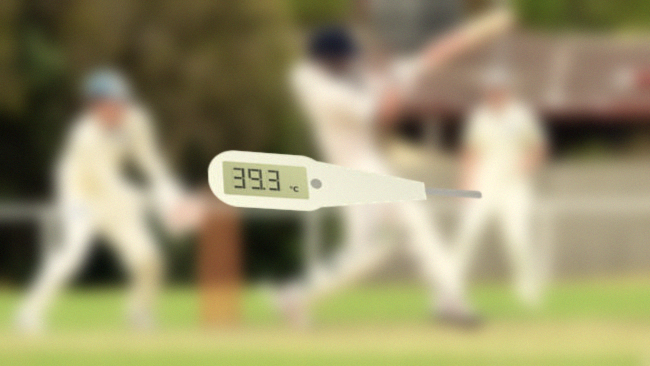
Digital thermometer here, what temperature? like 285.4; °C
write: 39.3; °C
